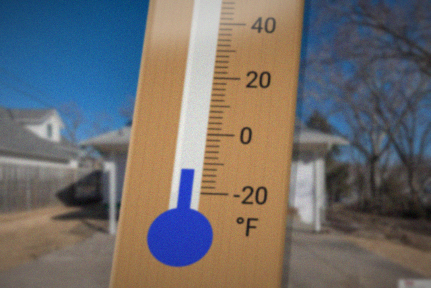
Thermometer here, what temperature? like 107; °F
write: -12; °F
